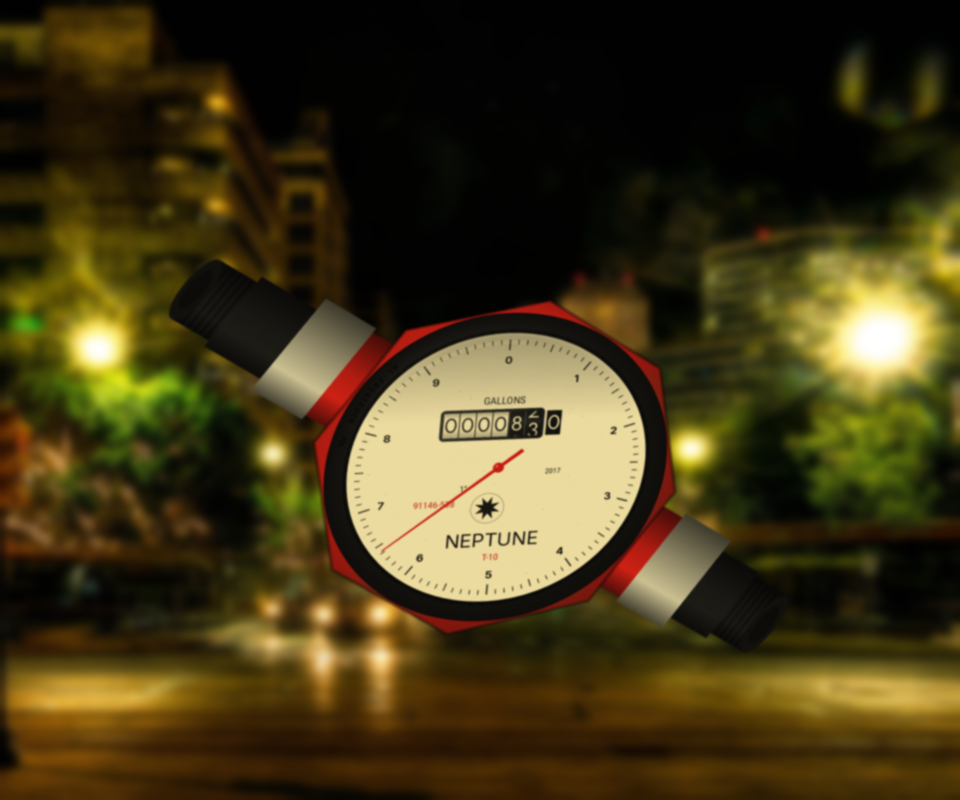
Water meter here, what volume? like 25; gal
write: 826.4; gal
